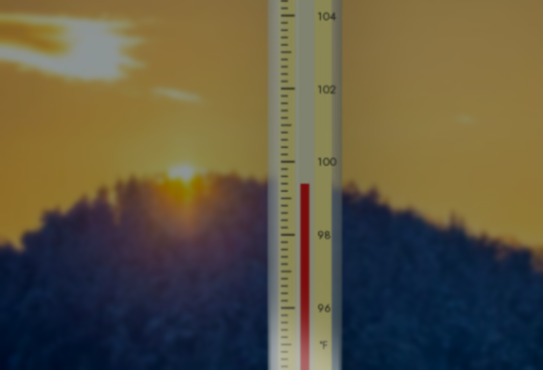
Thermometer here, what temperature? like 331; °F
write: 99.4; °F
